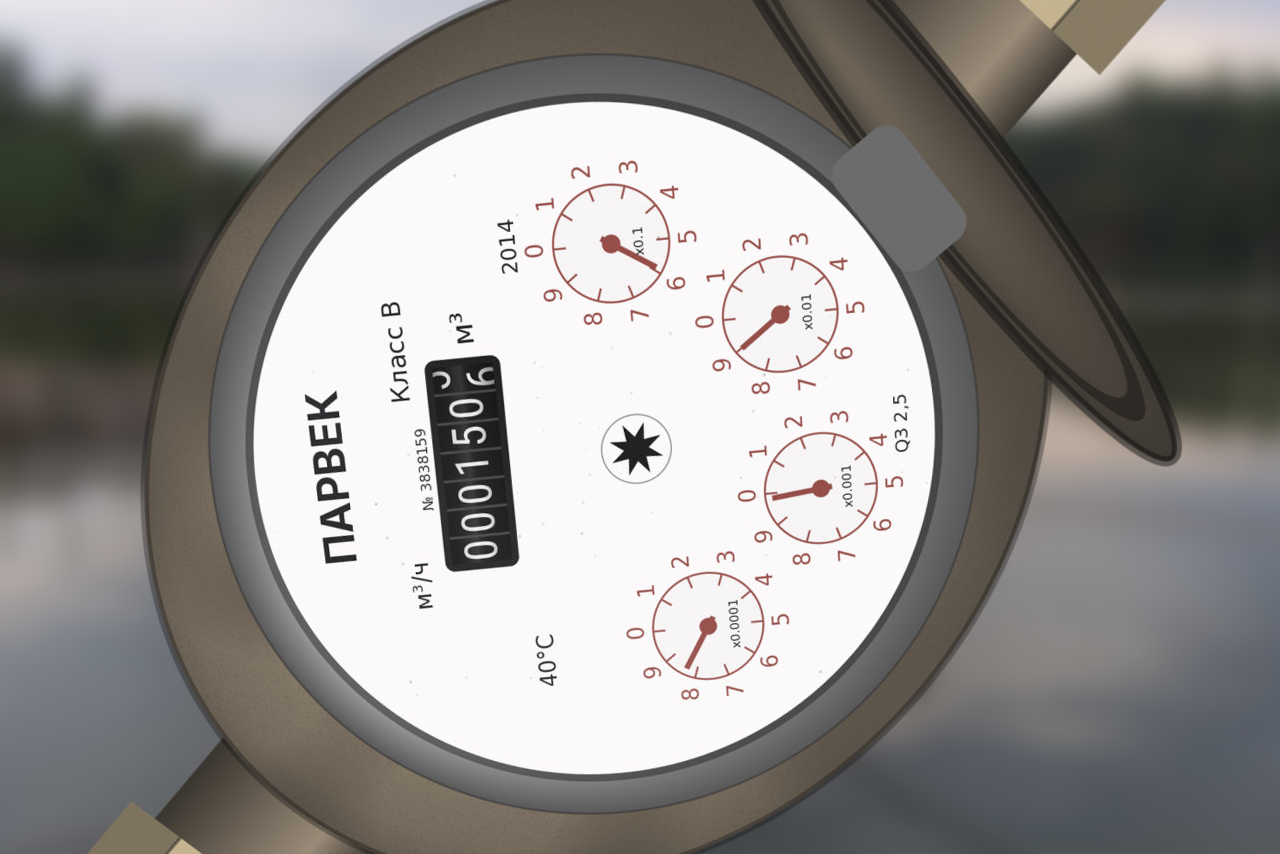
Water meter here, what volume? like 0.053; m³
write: 1505.5898; m³
